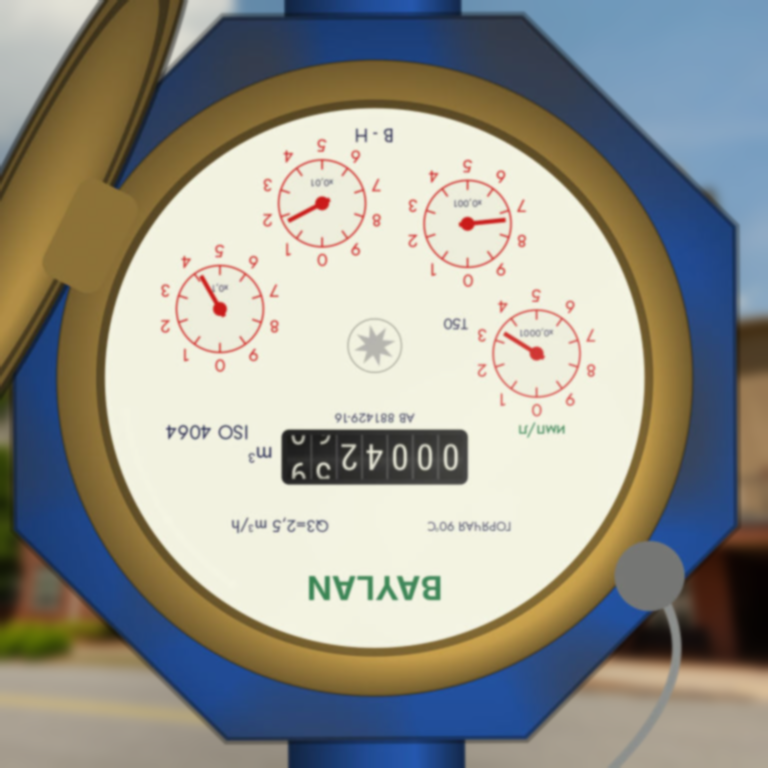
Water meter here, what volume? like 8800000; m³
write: 4259.4173; m³
